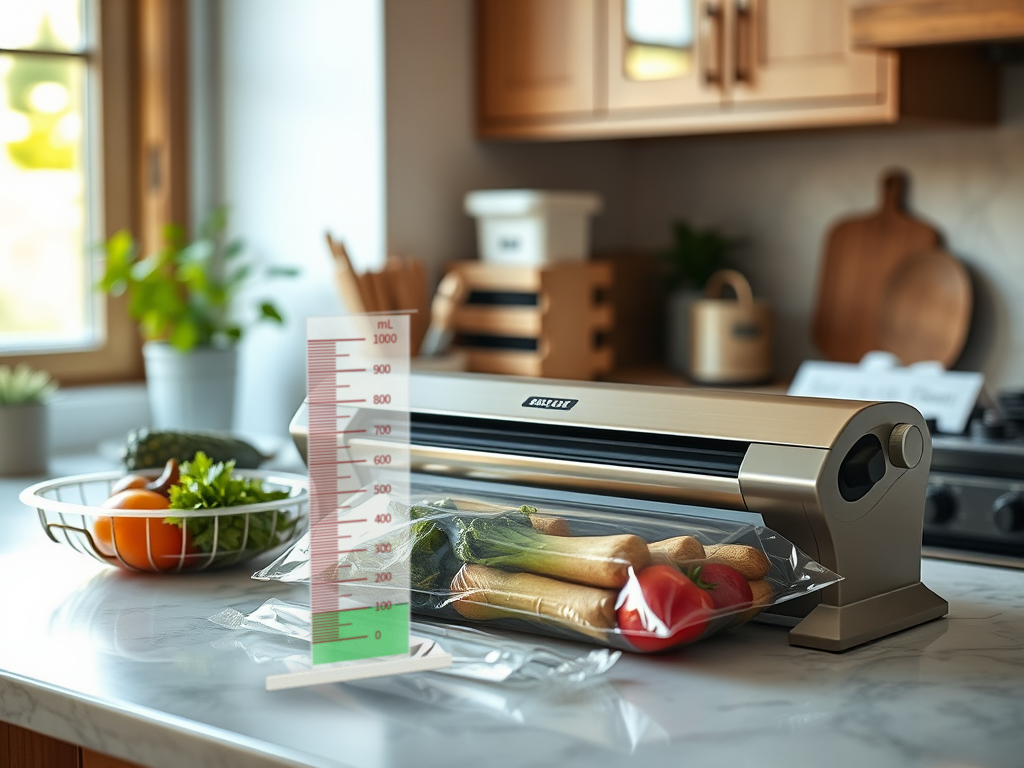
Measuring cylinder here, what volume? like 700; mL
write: 100; mL
